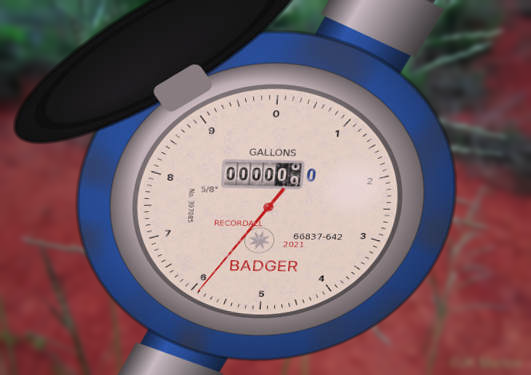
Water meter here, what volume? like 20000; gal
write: 85.9; gal
